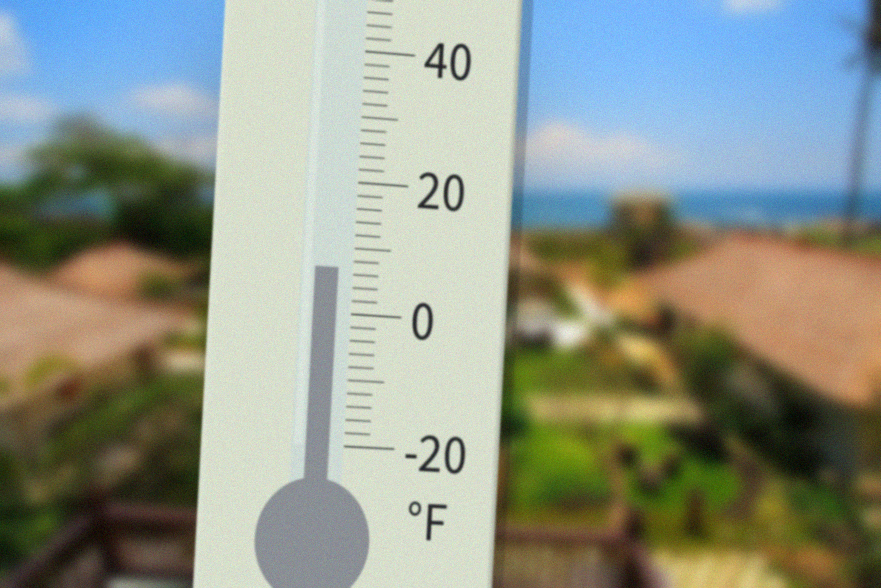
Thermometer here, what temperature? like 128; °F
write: 7; °F
